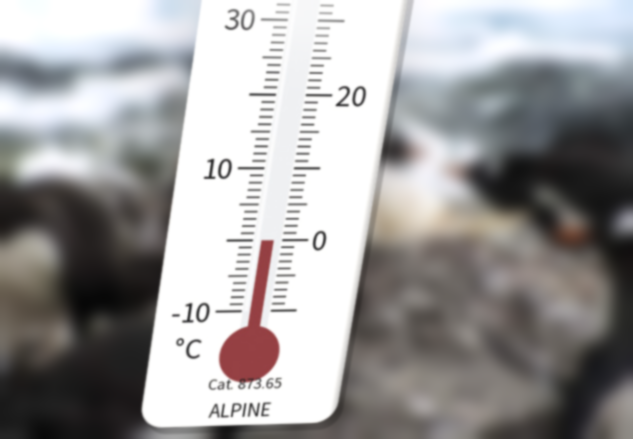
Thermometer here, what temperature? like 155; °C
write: 0; °C
